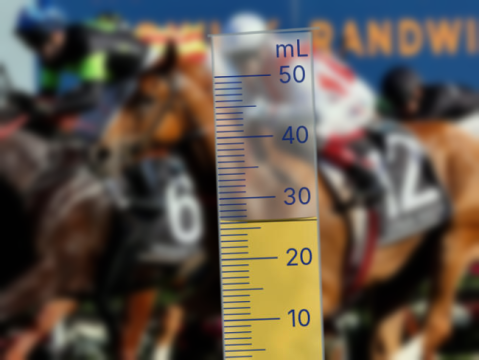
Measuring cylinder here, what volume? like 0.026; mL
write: 26; mL
